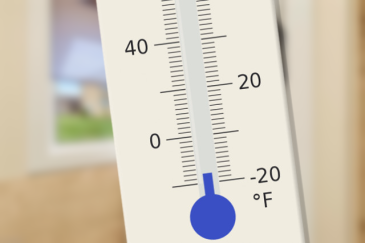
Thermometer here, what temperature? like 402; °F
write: -16; °F
